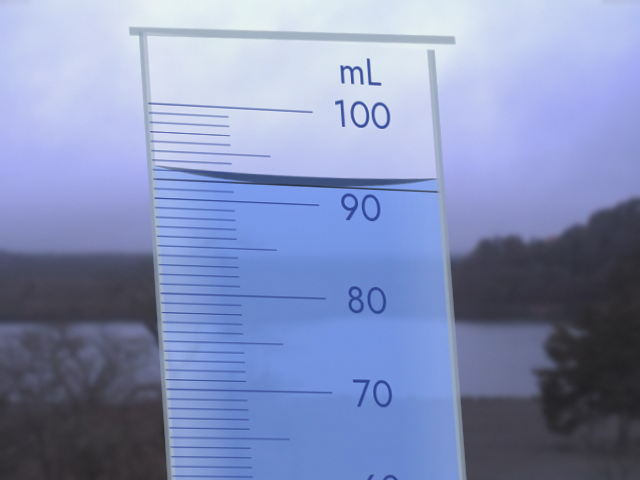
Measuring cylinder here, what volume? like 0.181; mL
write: 92; mL
